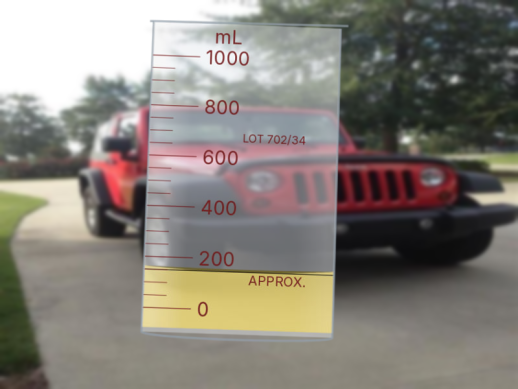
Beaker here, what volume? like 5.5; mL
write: 150; mL
